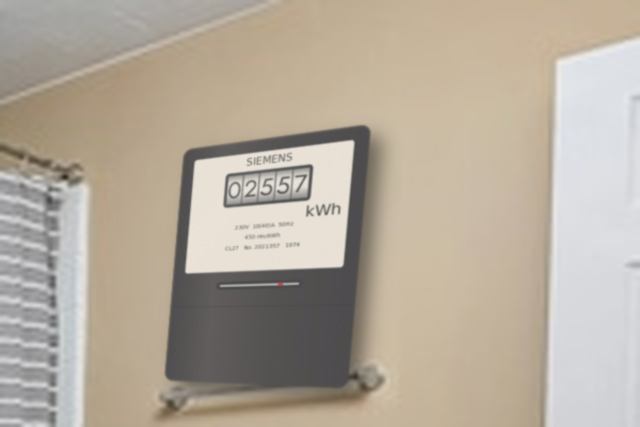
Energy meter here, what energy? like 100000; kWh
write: 2557; kWh
